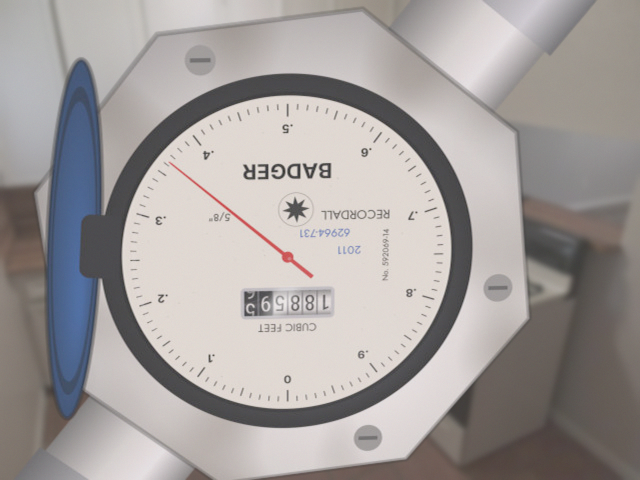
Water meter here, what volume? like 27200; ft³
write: 188595.36; ft³
